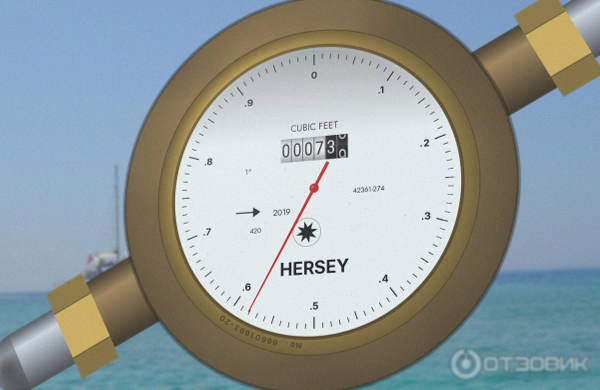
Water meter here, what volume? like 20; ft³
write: 738.58; ft³
